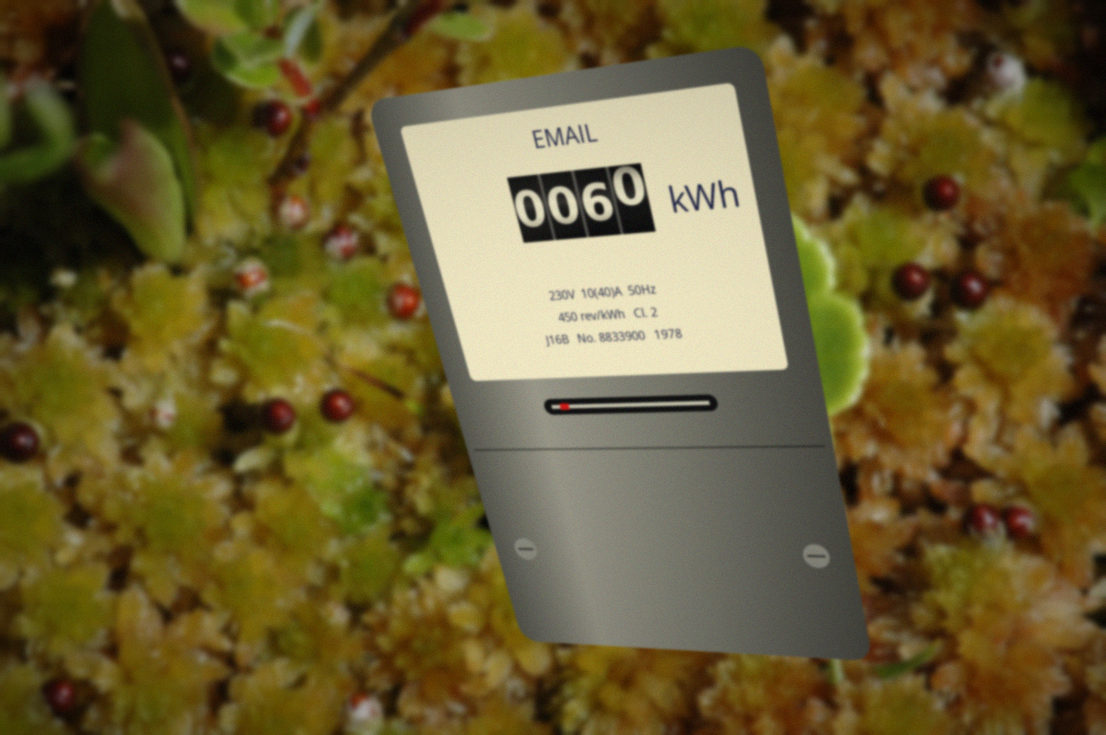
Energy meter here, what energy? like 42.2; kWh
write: 60; kWh
